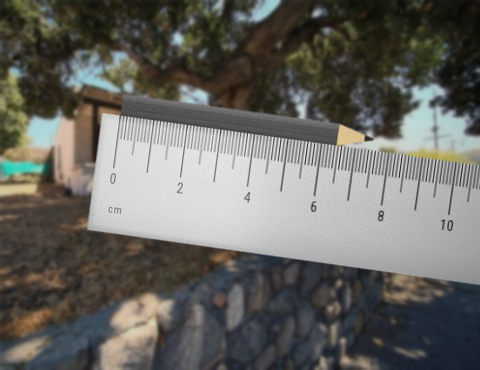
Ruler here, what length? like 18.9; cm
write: 7.5; cm
